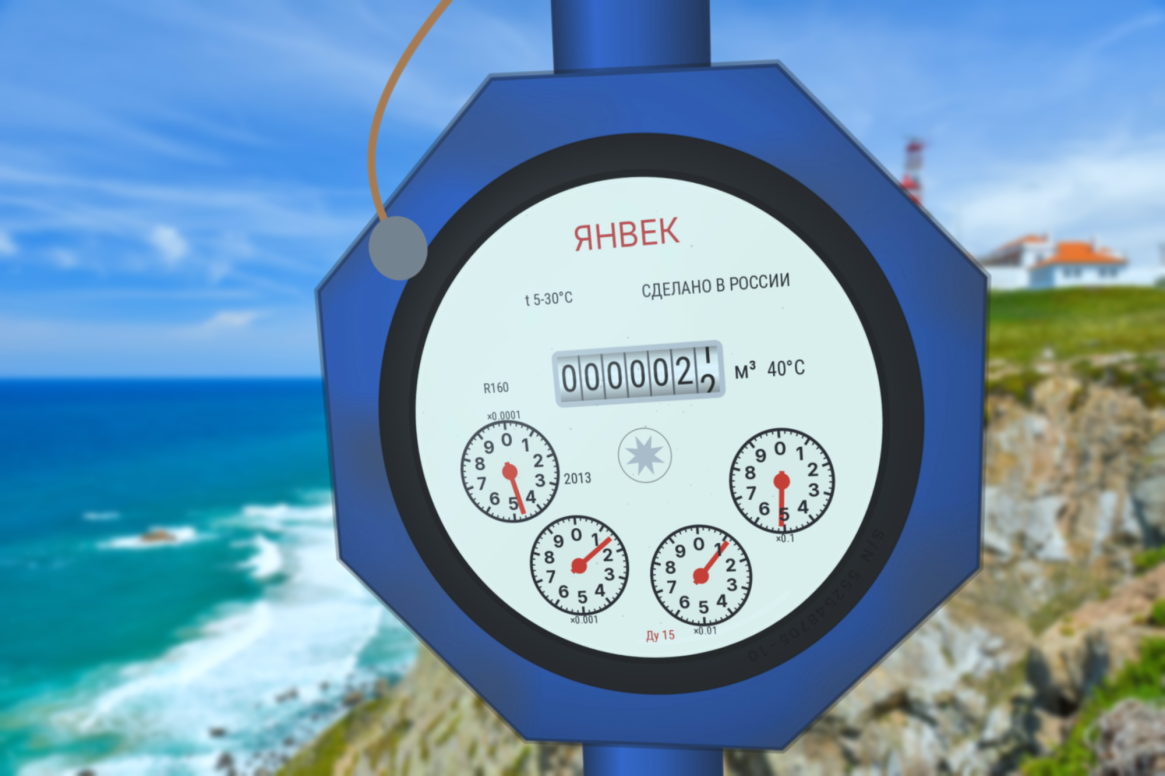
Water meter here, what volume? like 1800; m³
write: 21.5114; m³
